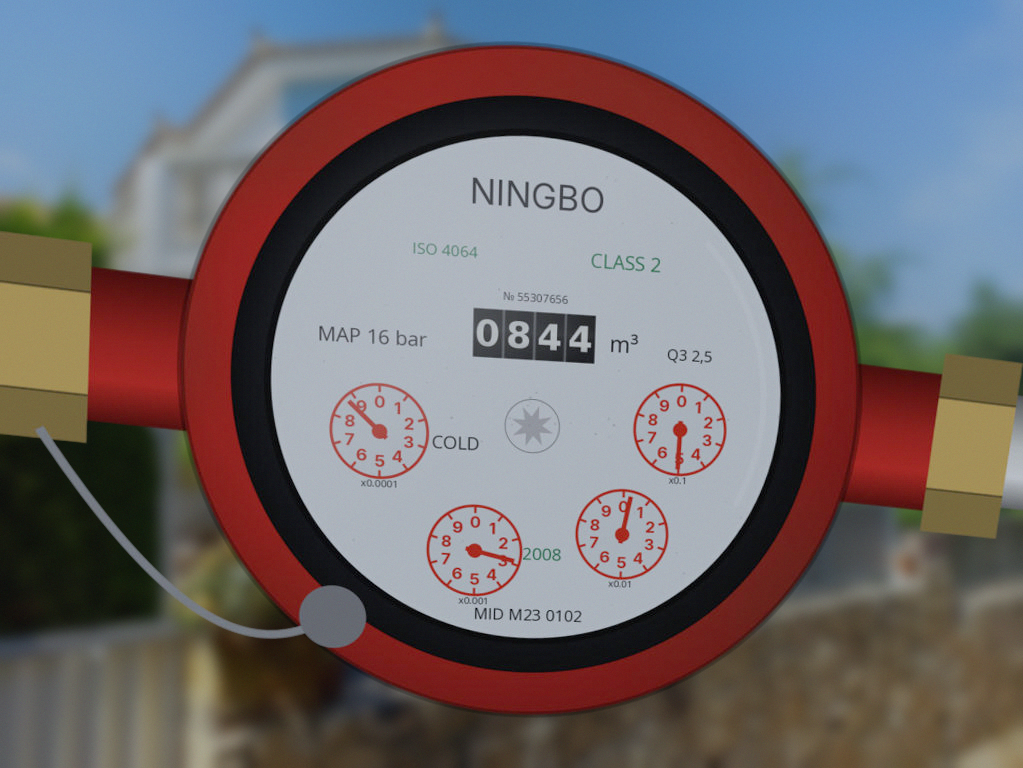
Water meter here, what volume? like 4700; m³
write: 844.5028; m³
